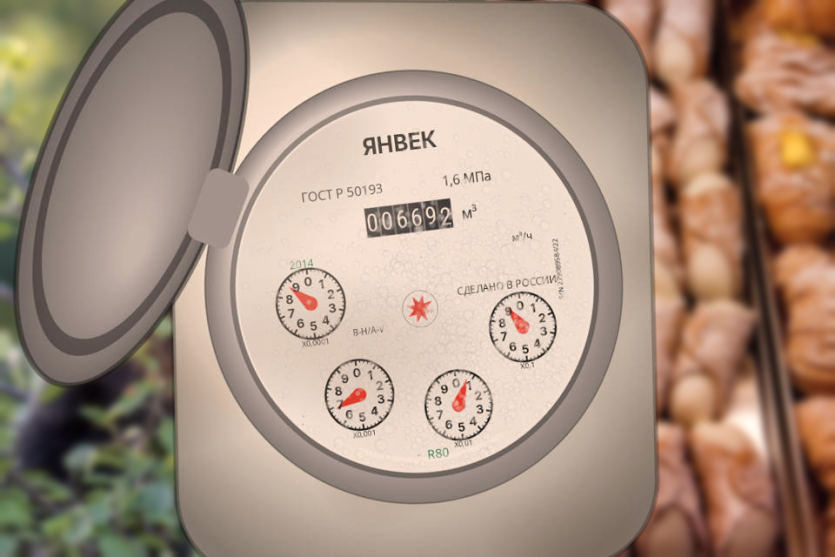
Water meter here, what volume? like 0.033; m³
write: 6691.9068; m³
